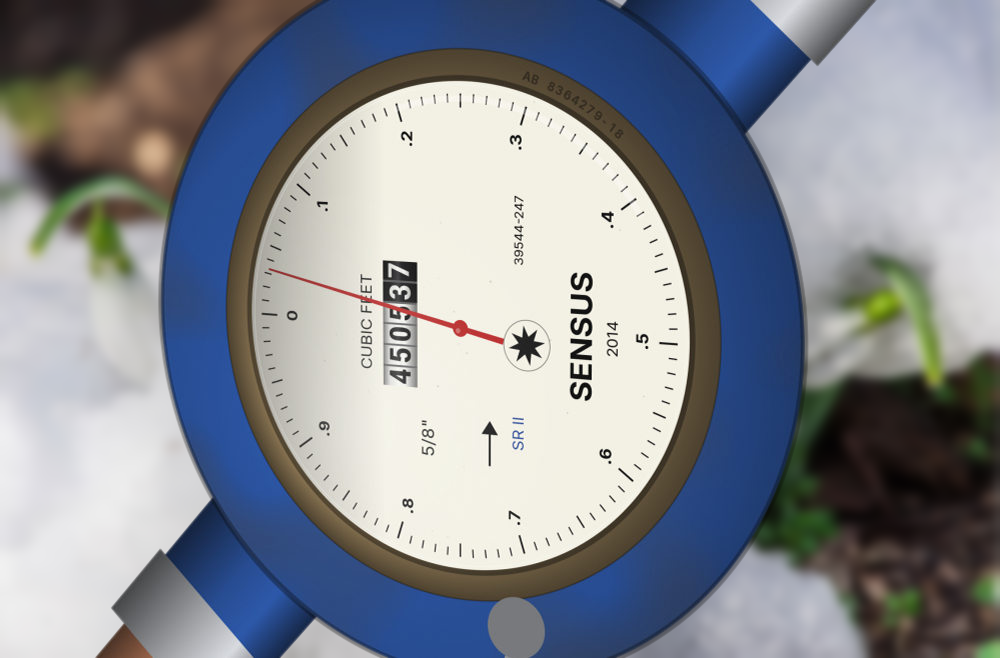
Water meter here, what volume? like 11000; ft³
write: 450537.03; ft³
